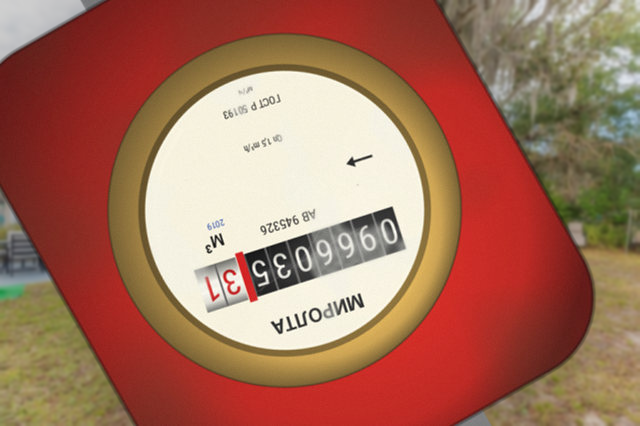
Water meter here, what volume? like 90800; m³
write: 966035.31; m³
